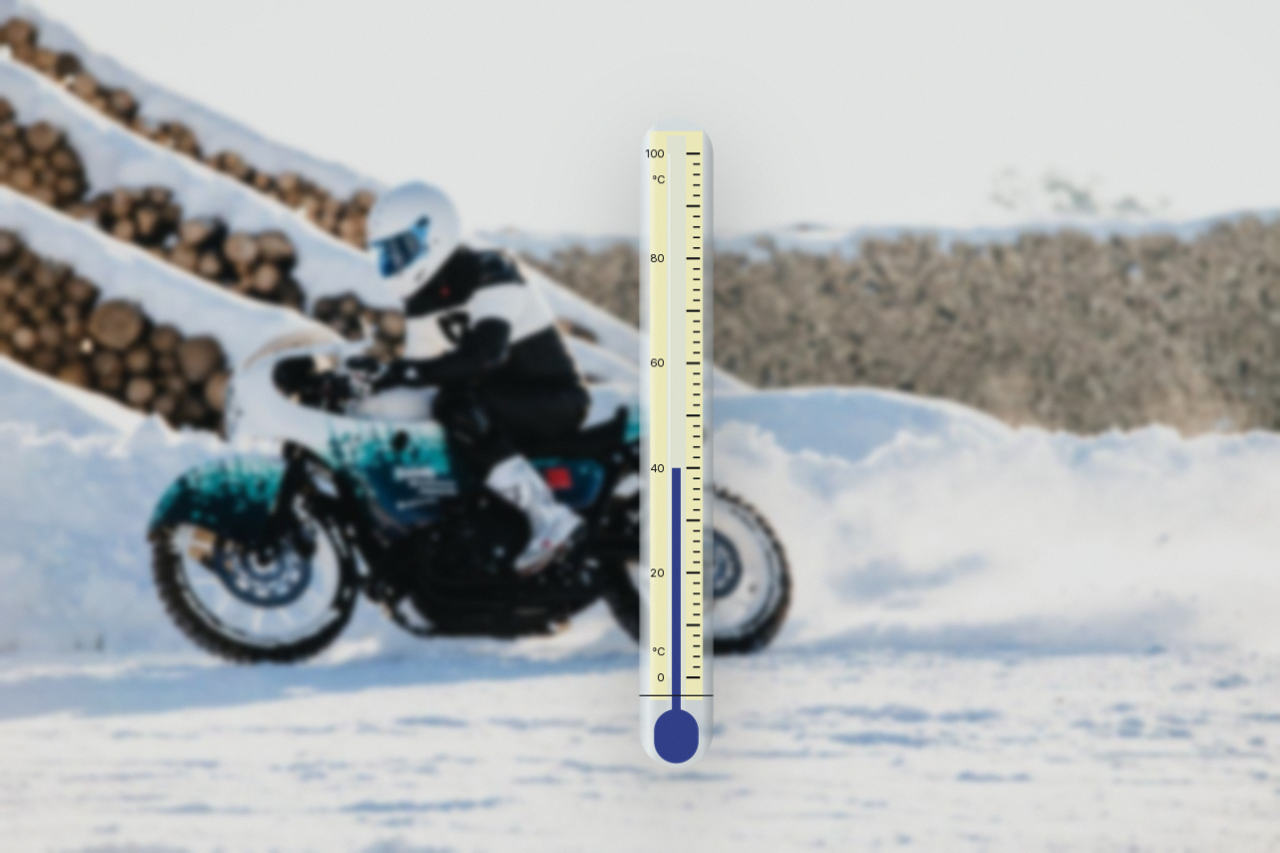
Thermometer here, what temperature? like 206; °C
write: 40; °C
